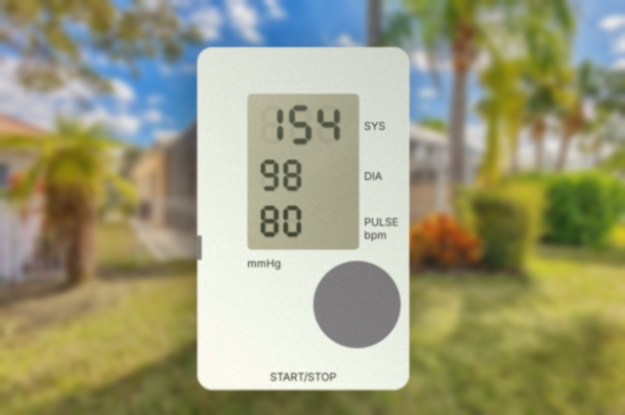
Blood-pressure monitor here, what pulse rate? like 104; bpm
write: 80; bpm
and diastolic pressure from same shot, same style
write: 98; mmHg
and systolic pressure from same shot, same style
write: 154; mmHg
